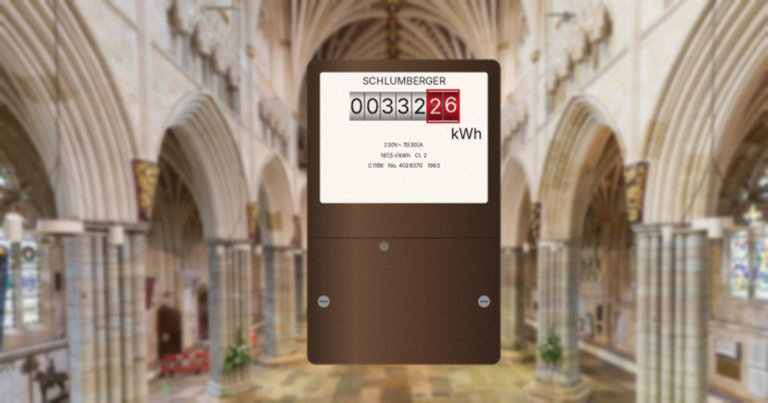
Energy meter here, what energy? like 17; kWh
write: 332.26; kWh
